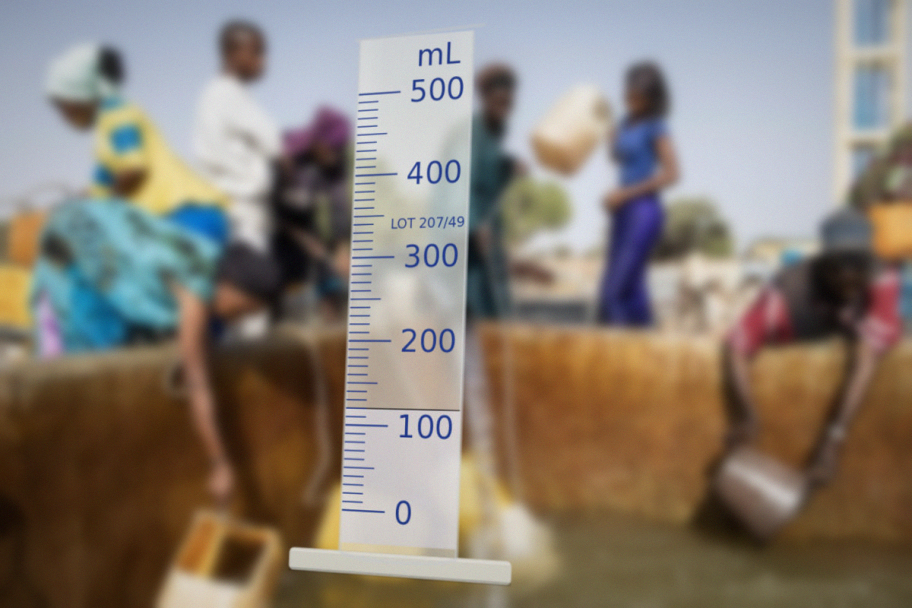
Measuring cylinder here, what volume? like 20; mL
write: 120; mL
